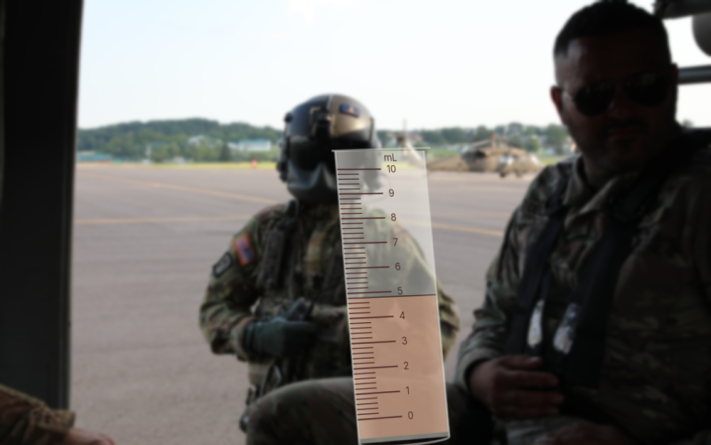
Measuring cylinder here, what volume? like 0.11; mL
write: 4.8; mL
